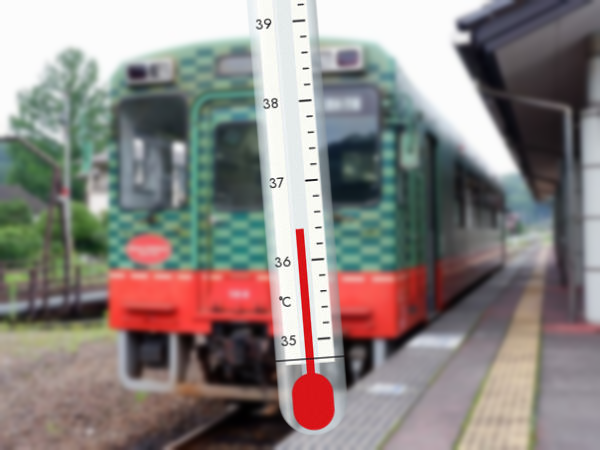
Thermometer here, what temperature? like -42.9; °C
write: 36.4; °C
